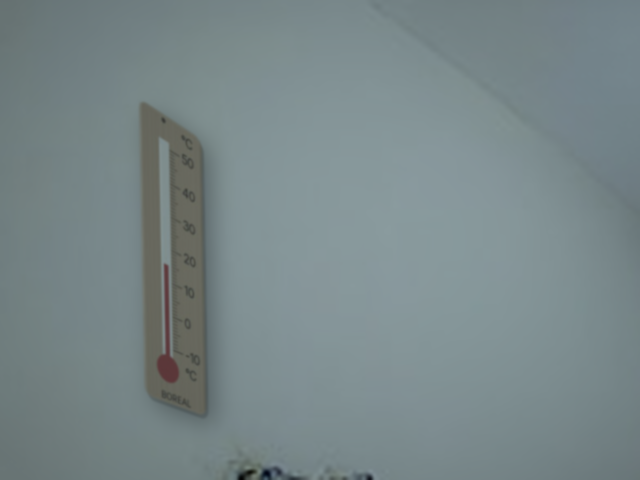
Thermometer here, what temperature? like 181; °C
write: 15; °C
